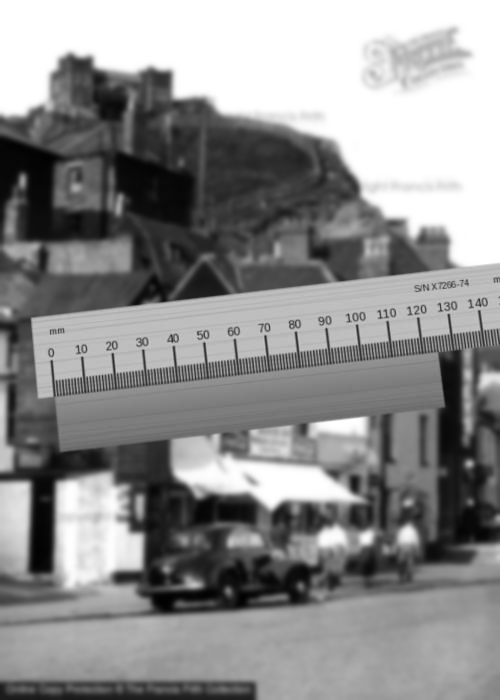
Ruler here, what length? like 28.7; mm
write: 125; mm
